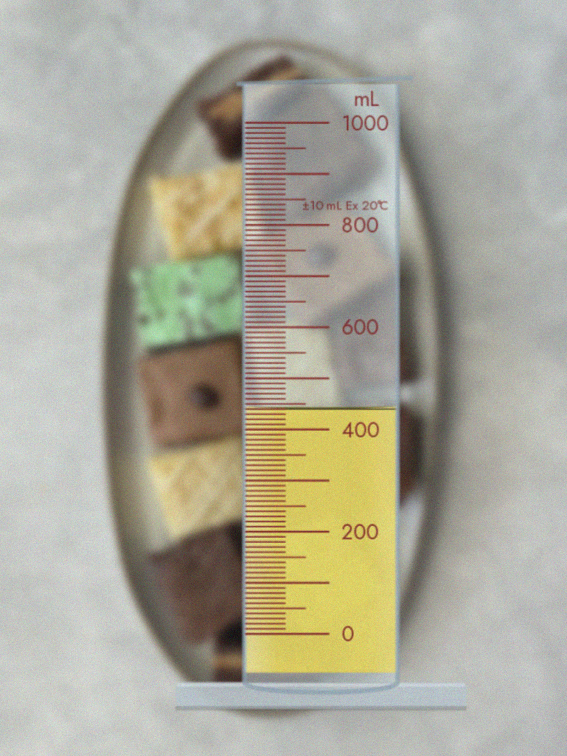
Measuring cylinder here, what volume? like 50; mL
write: 440; mL
